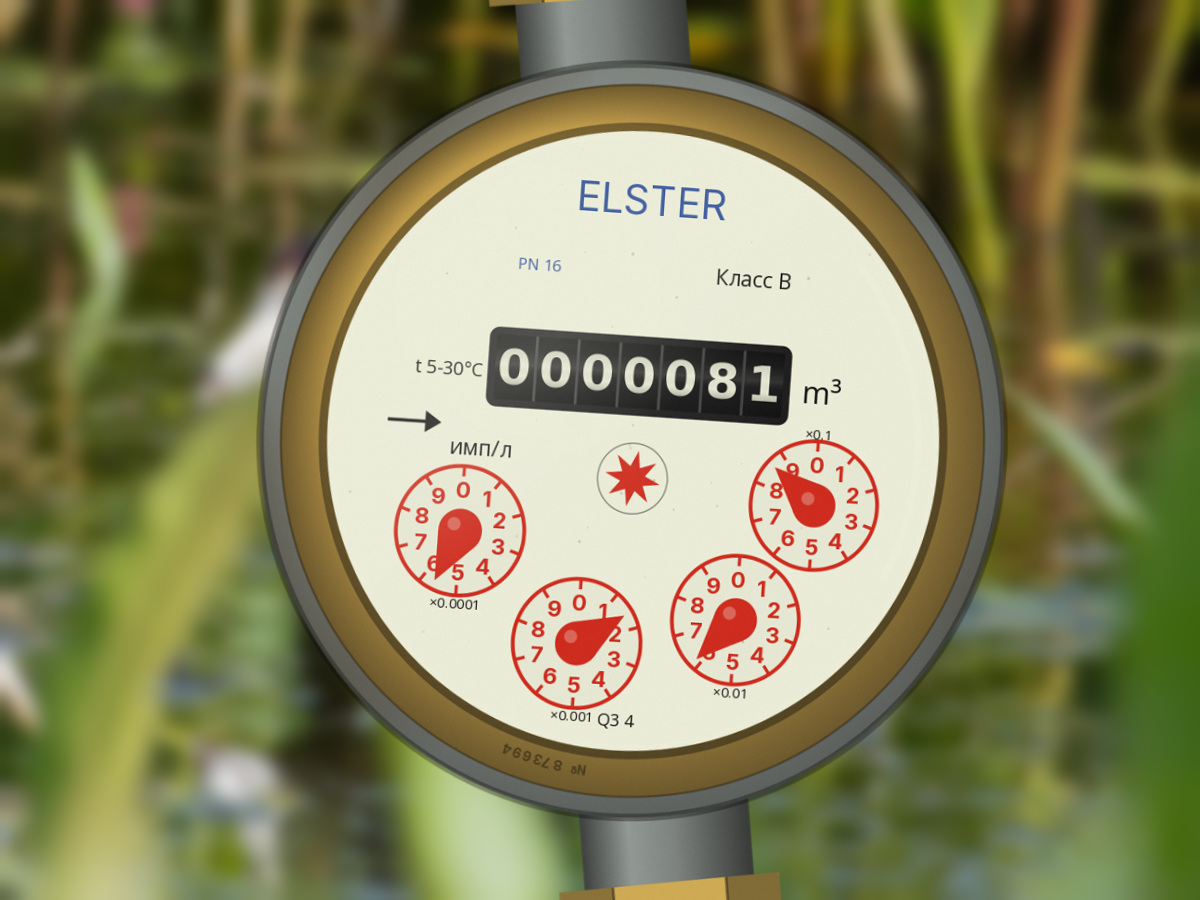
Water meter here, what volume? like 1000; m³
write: 81.8615; m³
